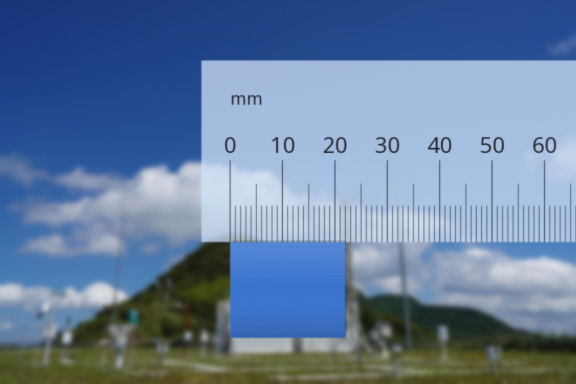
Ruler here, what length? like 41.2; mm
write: 22; mm
